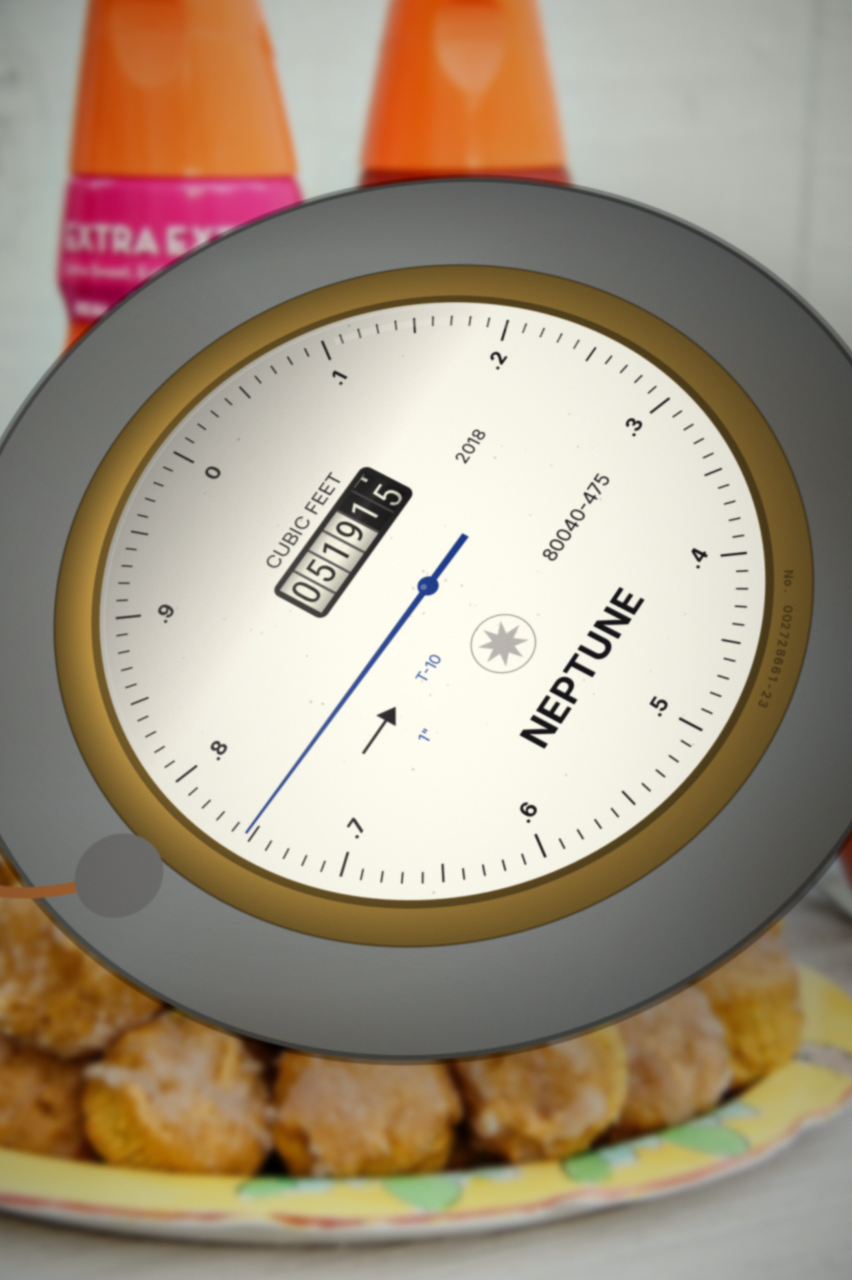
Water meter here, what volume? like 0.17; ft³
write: 51914.75; ft³
